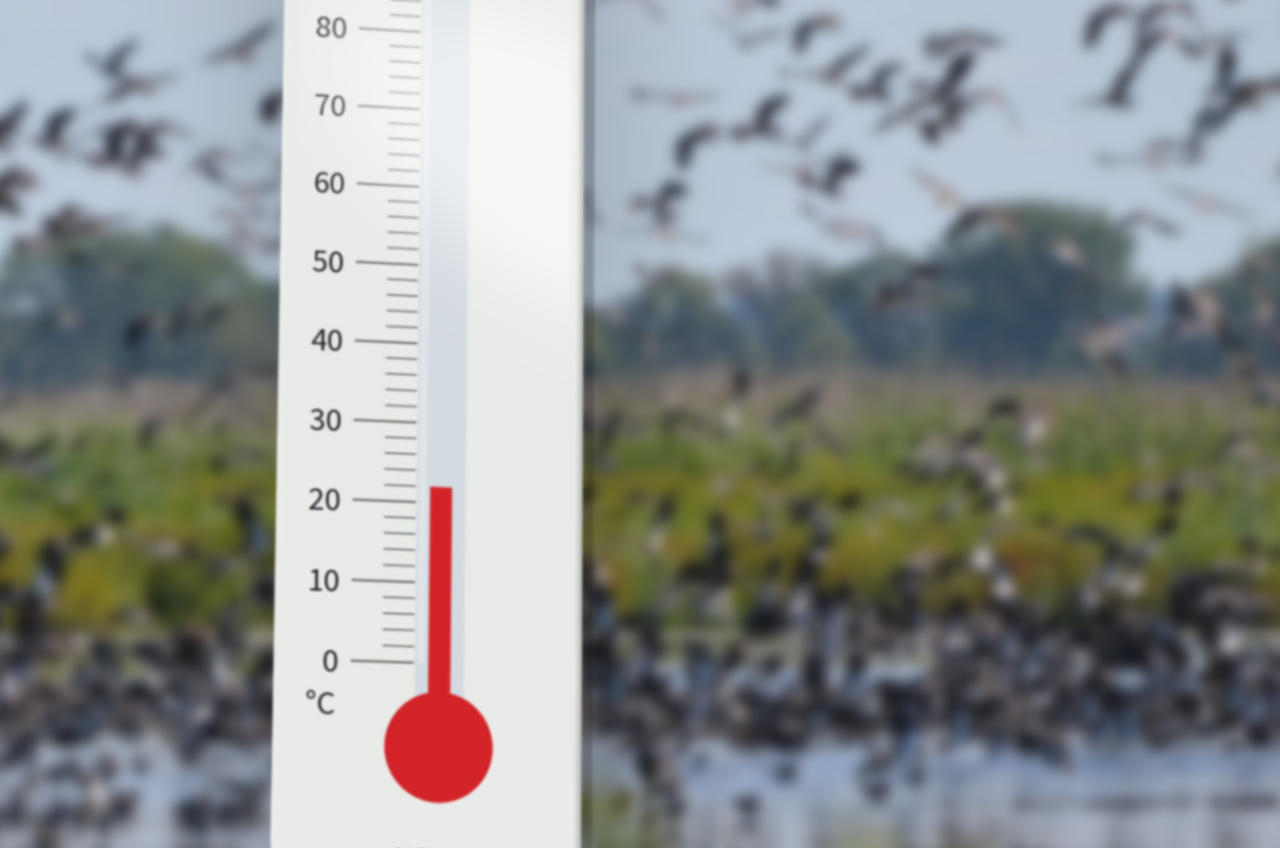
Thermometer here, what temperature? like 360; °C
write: 22; °C
